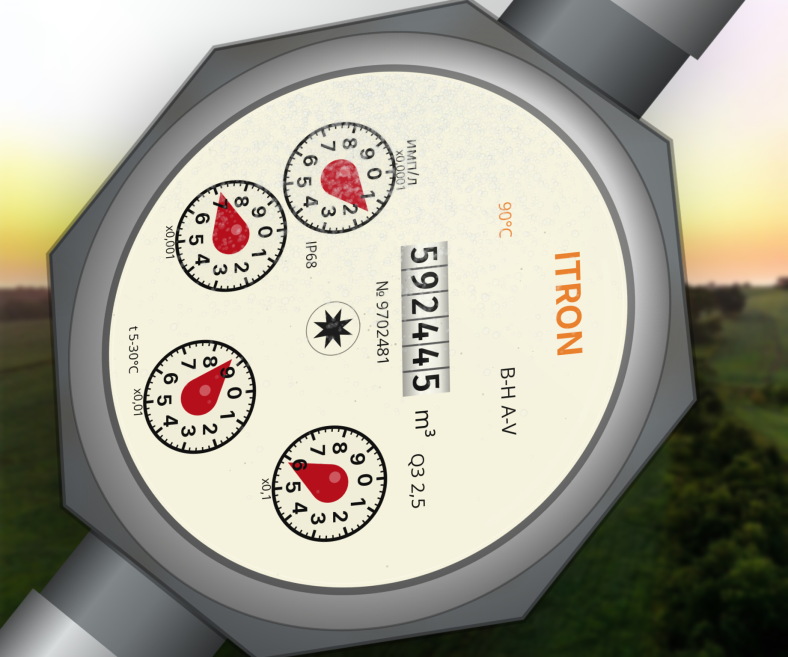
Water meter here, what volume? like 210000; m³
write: 592445.5871; m³
